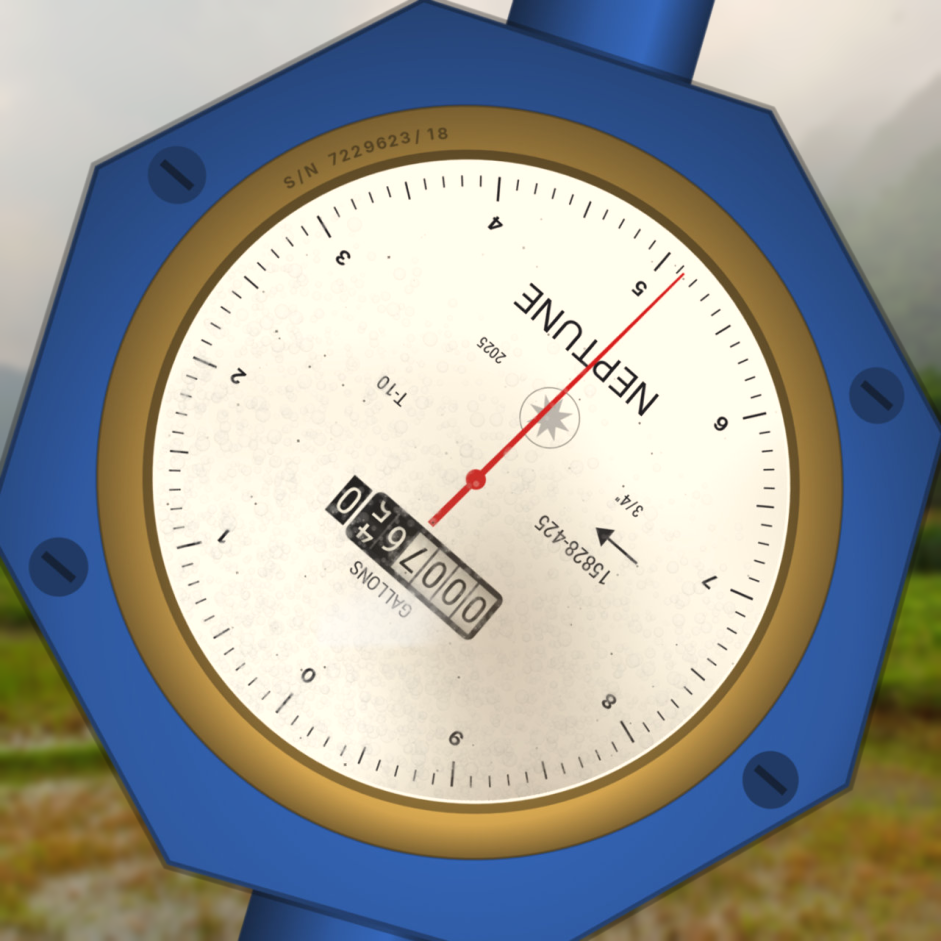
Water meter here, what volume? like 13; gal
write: 7645.1; gal
